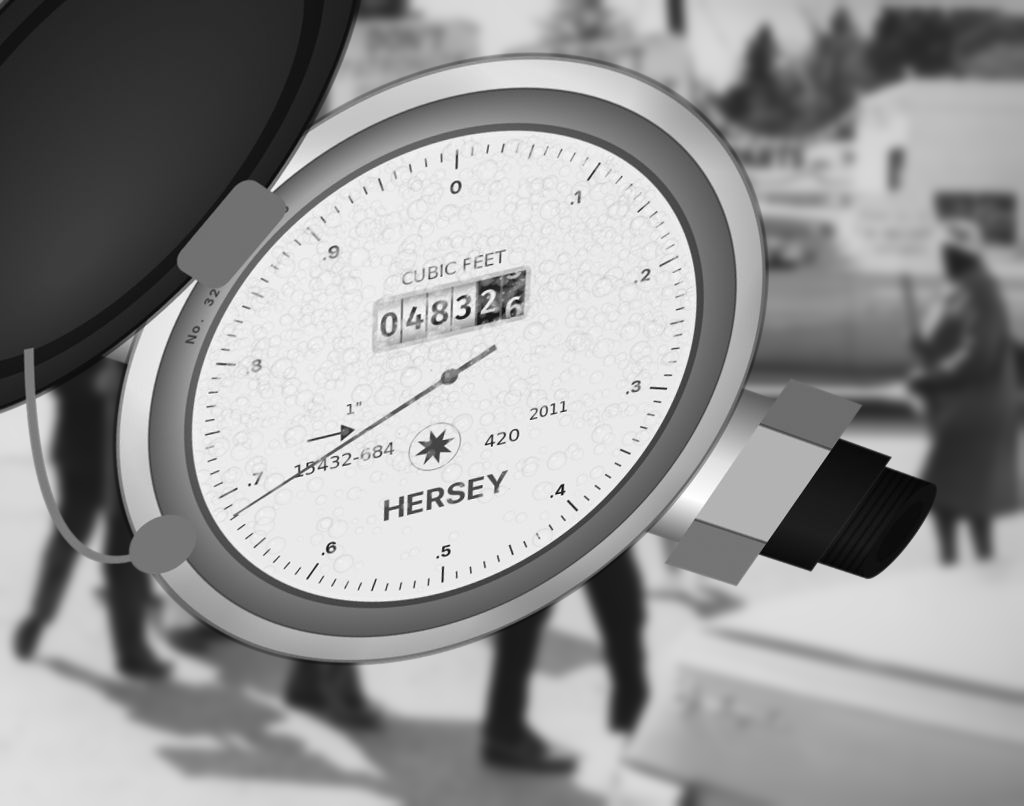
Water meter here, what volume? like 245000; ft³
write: 48325.68; ft³
